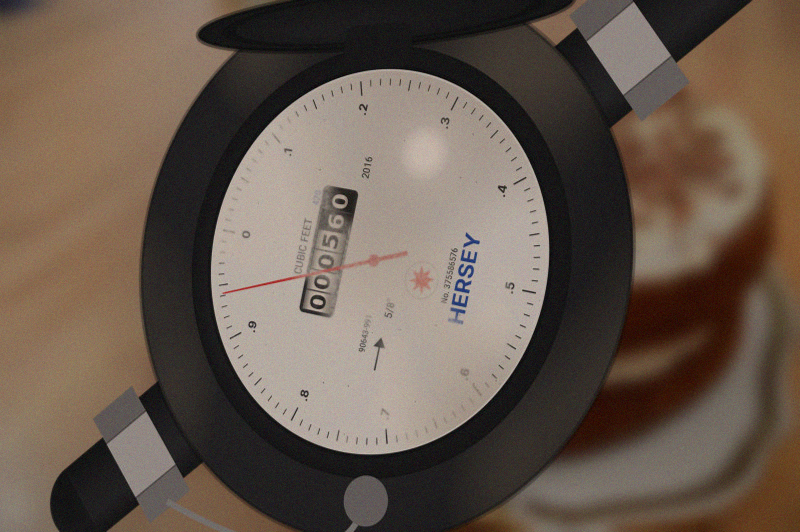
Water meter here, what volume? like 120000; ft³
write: 559.94; ft³
